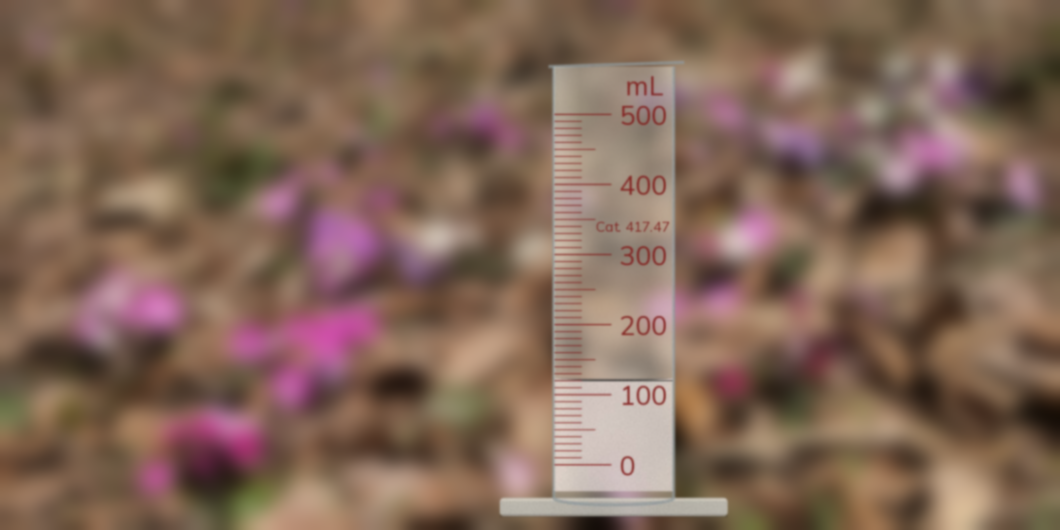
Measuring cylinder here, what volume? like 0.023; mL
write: 120; mL
